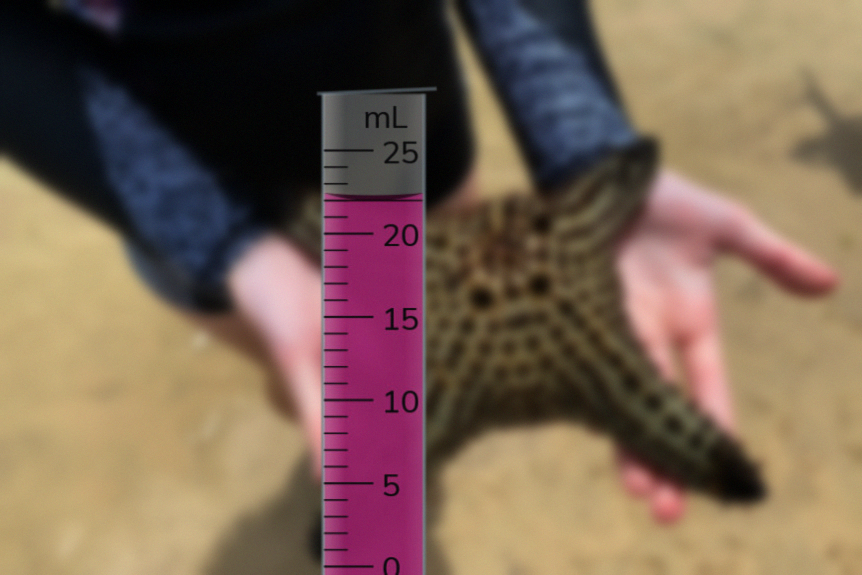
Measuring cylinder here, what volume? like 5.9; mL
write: 22; mL
